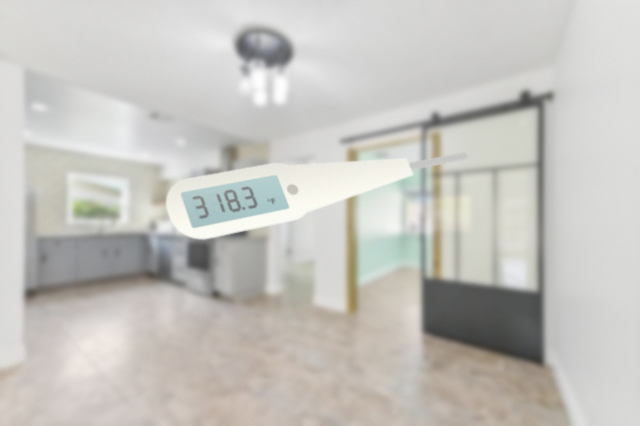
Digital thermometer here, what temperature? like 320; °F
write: 318.3; °F
